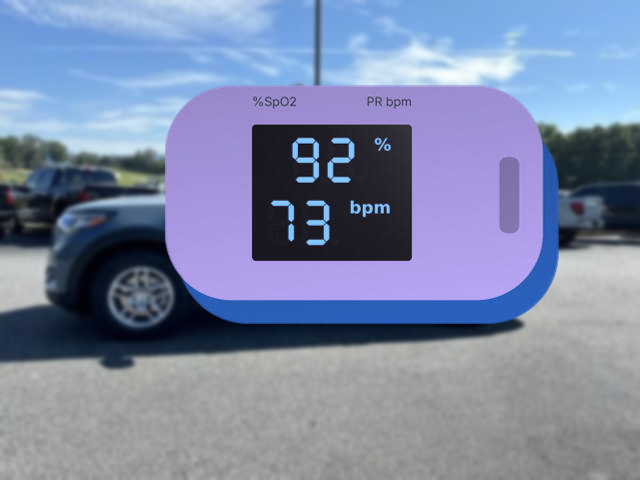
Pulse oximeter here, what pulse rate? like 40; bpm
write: 73; bpm
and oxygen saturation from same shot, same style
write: 92; %
